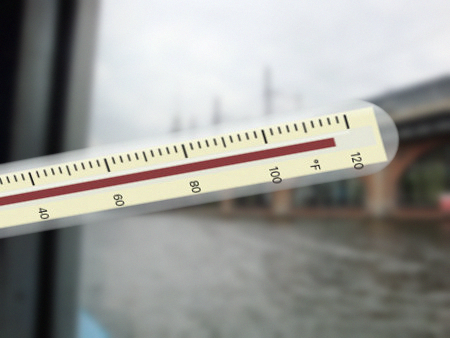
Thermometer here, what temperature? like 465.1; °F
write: 116; °F
